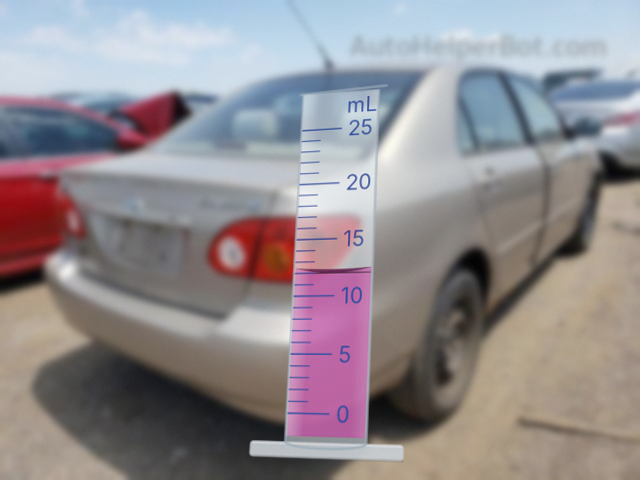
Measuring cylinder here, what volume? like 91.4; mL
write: 12; mL
